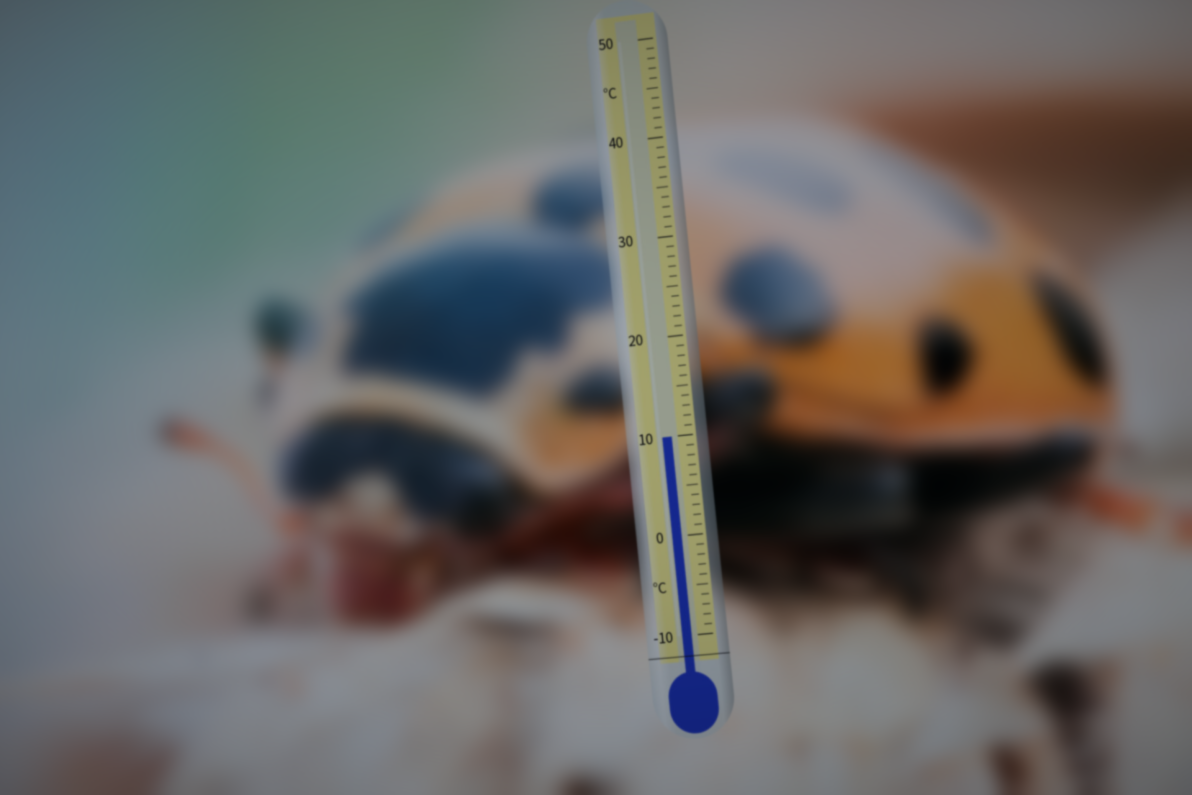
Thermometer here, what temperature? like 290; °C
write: 10; °C
